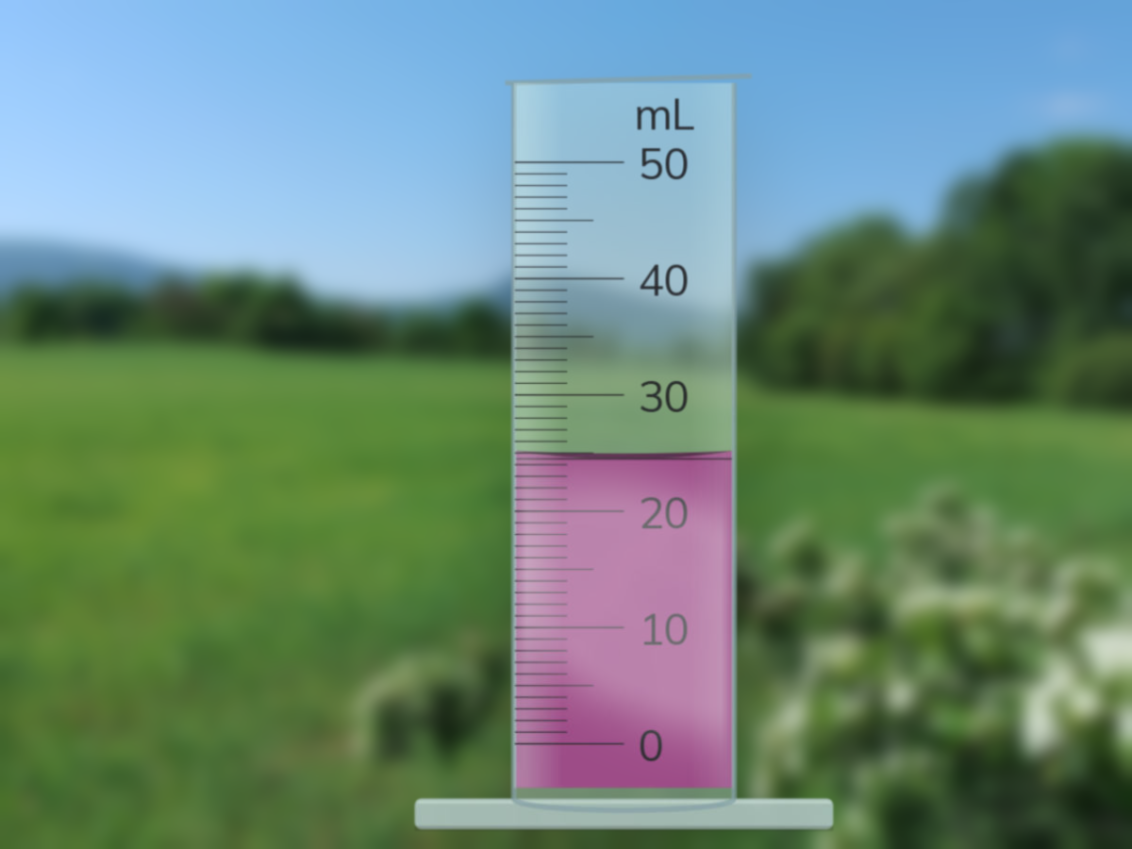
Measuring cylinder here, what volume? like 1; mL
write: 24.5; mL
